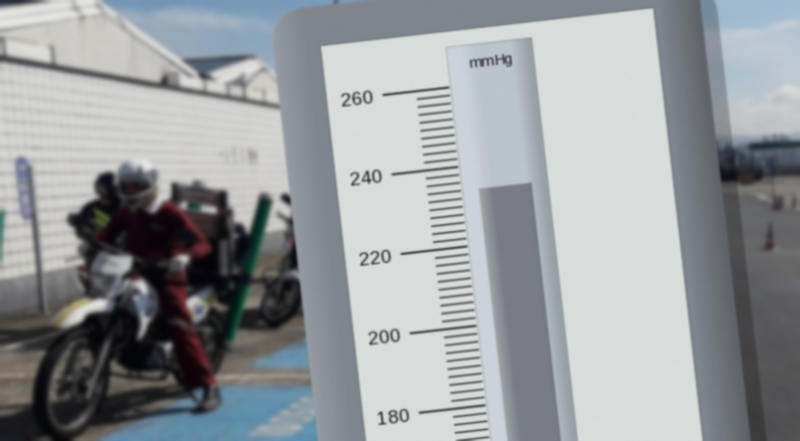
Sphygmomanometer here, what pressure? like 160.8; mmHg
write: 234; mmHg
